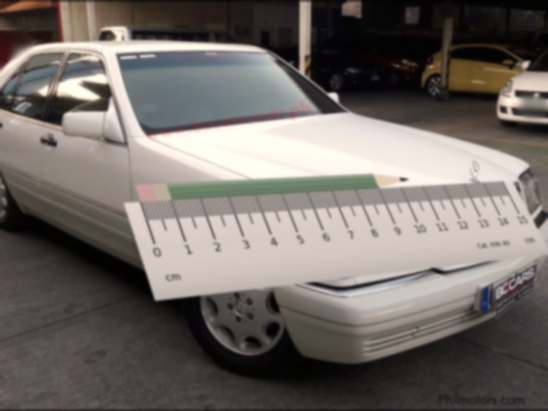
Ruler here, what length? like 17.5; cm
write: 10.5; cm
